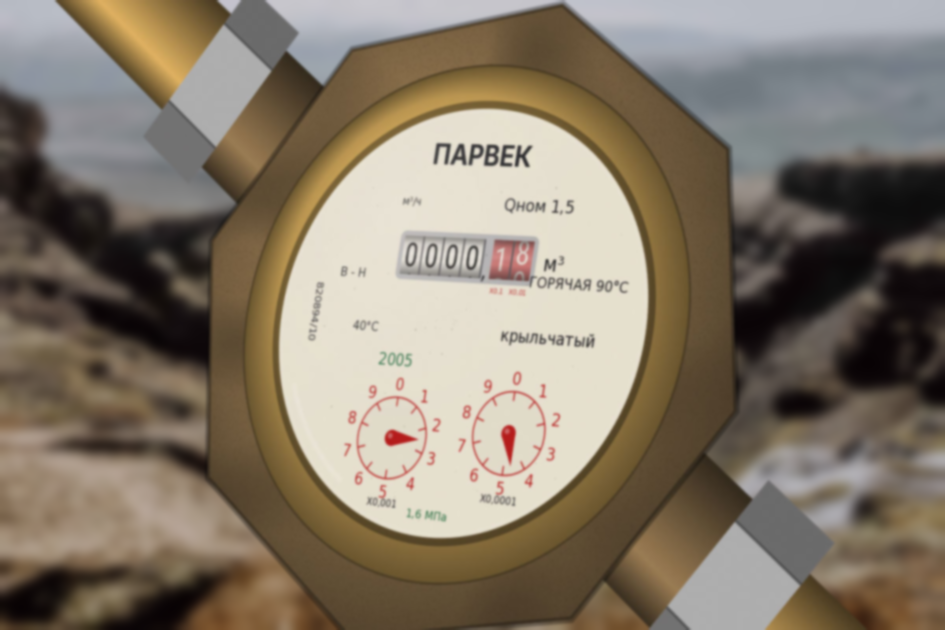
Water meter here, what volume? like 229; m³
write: 0.1824; m³
